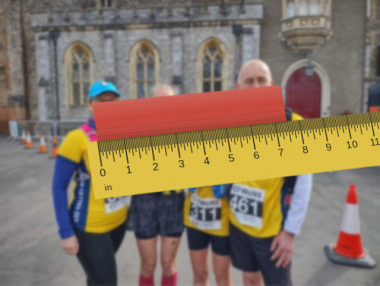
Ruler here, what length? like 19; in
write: 7.5; in
